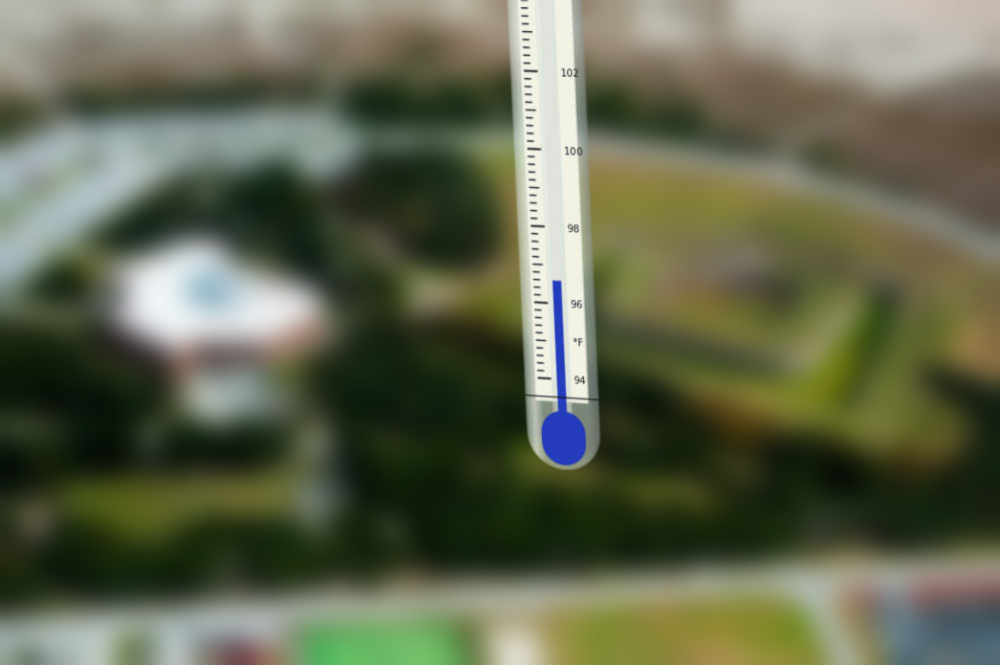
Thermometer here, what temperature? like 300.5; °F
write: 96.6; °F
